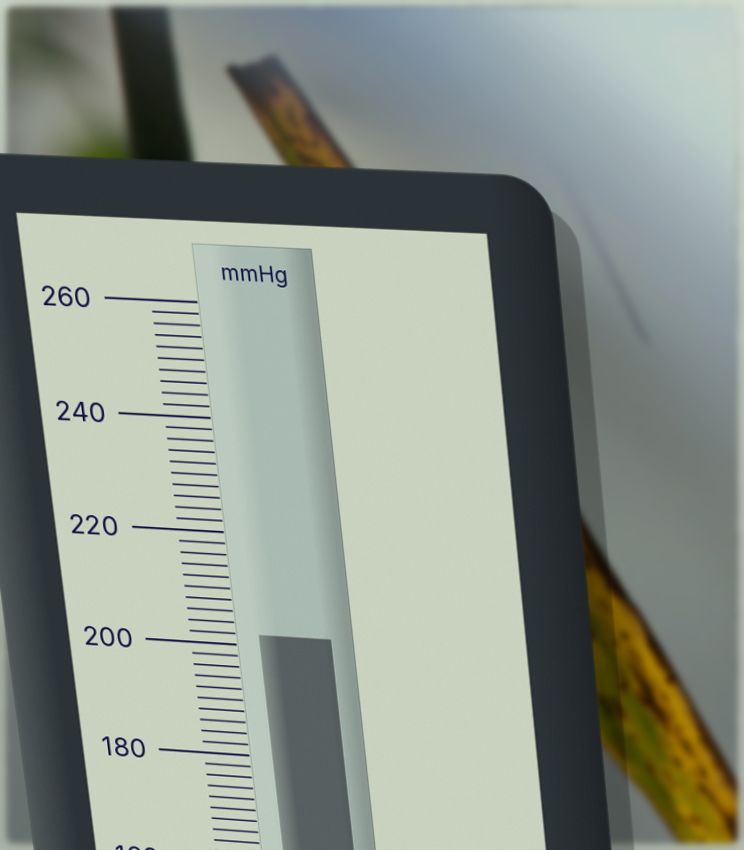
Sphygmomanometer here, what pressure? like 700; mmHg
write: 202; mmHg
